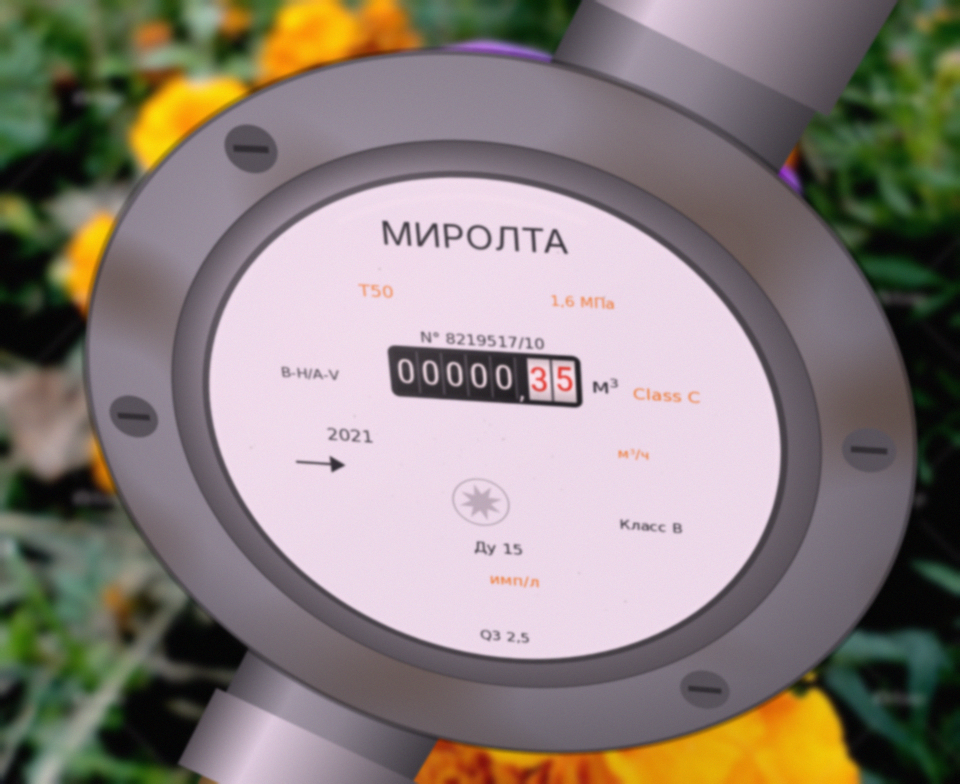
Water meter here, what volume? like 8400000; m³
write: 0.35; m³
